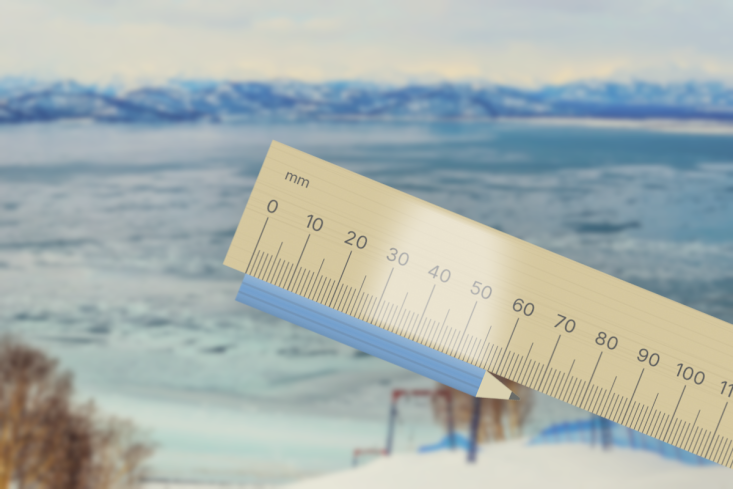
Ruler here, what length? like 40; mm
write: 67; mm
